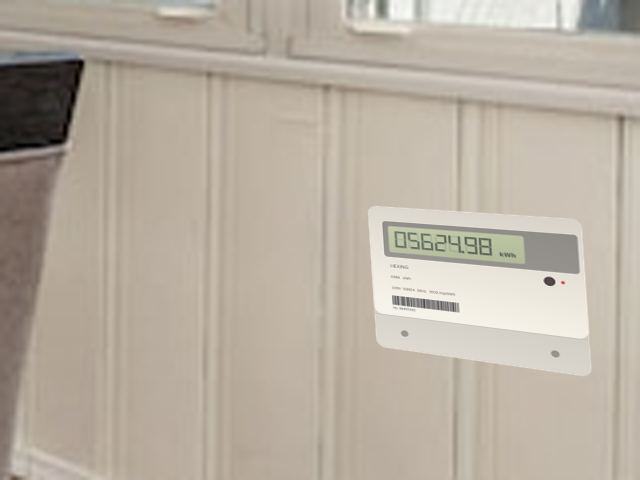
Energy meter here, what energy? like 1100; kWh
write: 5624.98; kWh
